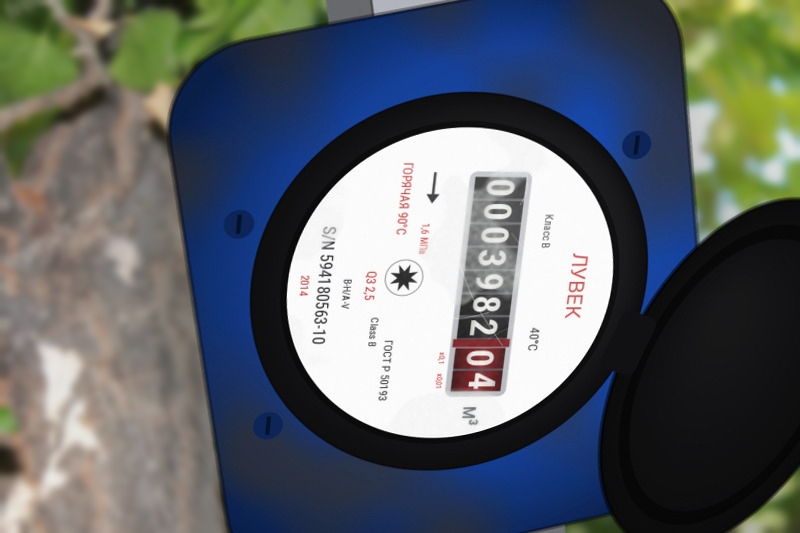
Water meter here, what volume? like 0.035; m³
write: 3982.04; m³
